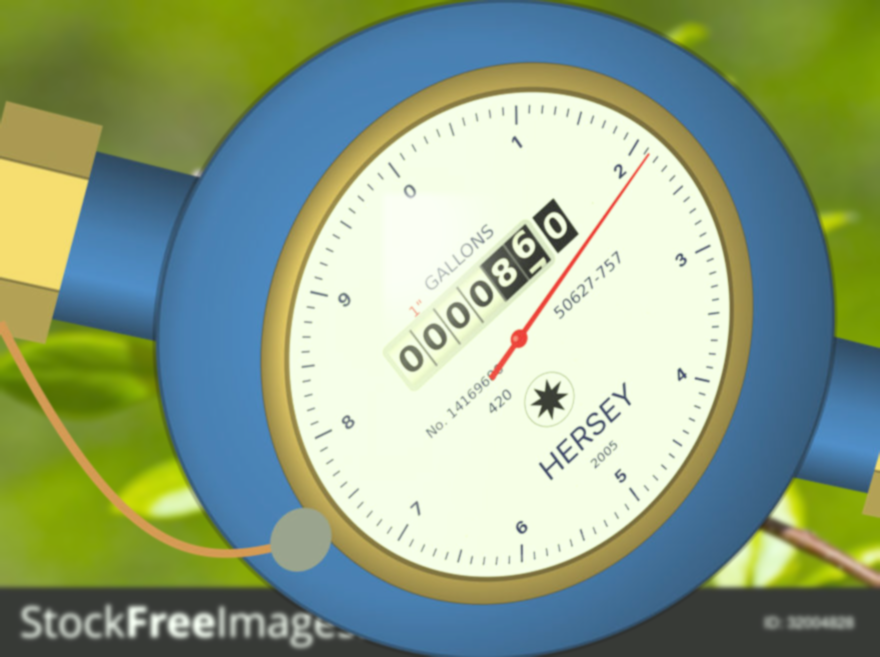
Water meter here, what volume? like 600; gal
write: 862.1; gal
